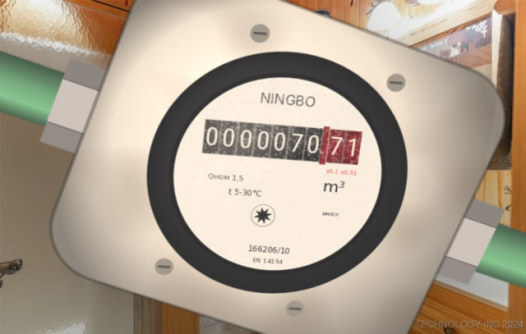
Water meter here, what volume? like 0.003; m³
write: 70.71; m³
